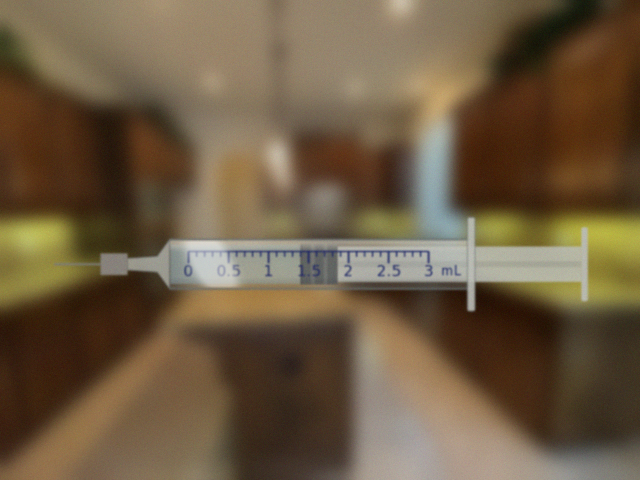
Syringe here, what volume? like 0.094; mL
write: 1.4; mL
